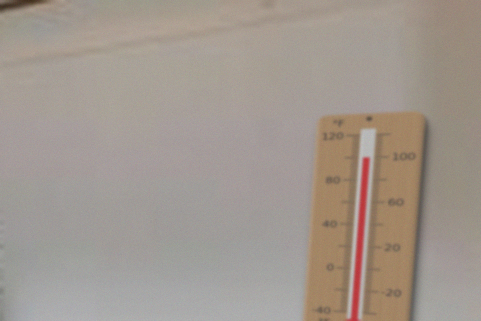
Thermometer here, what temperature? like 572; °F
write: 100; °F
